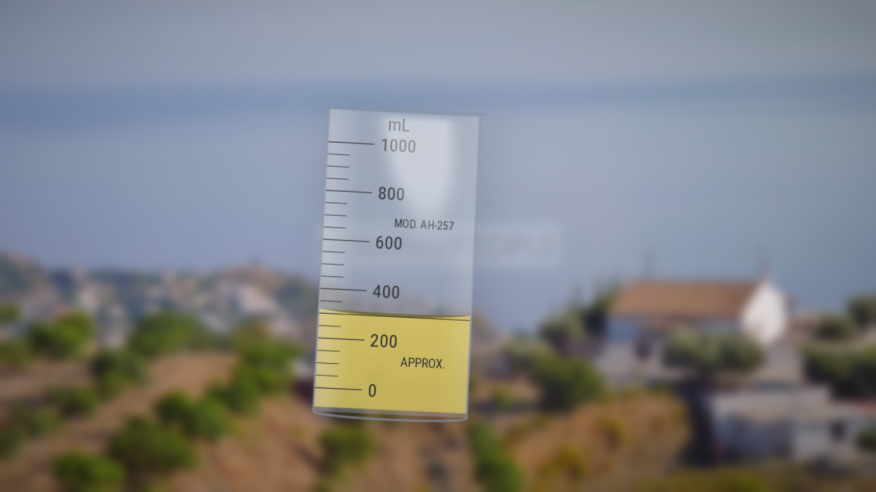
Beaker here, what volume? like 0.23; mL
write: 300; mL
